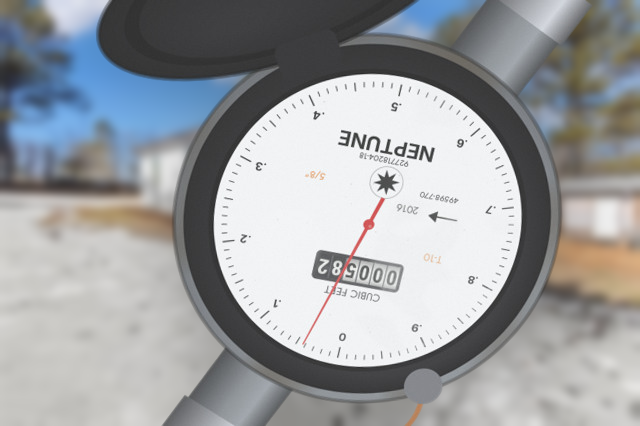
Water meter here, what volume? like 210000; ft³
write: 582.04; ft³
